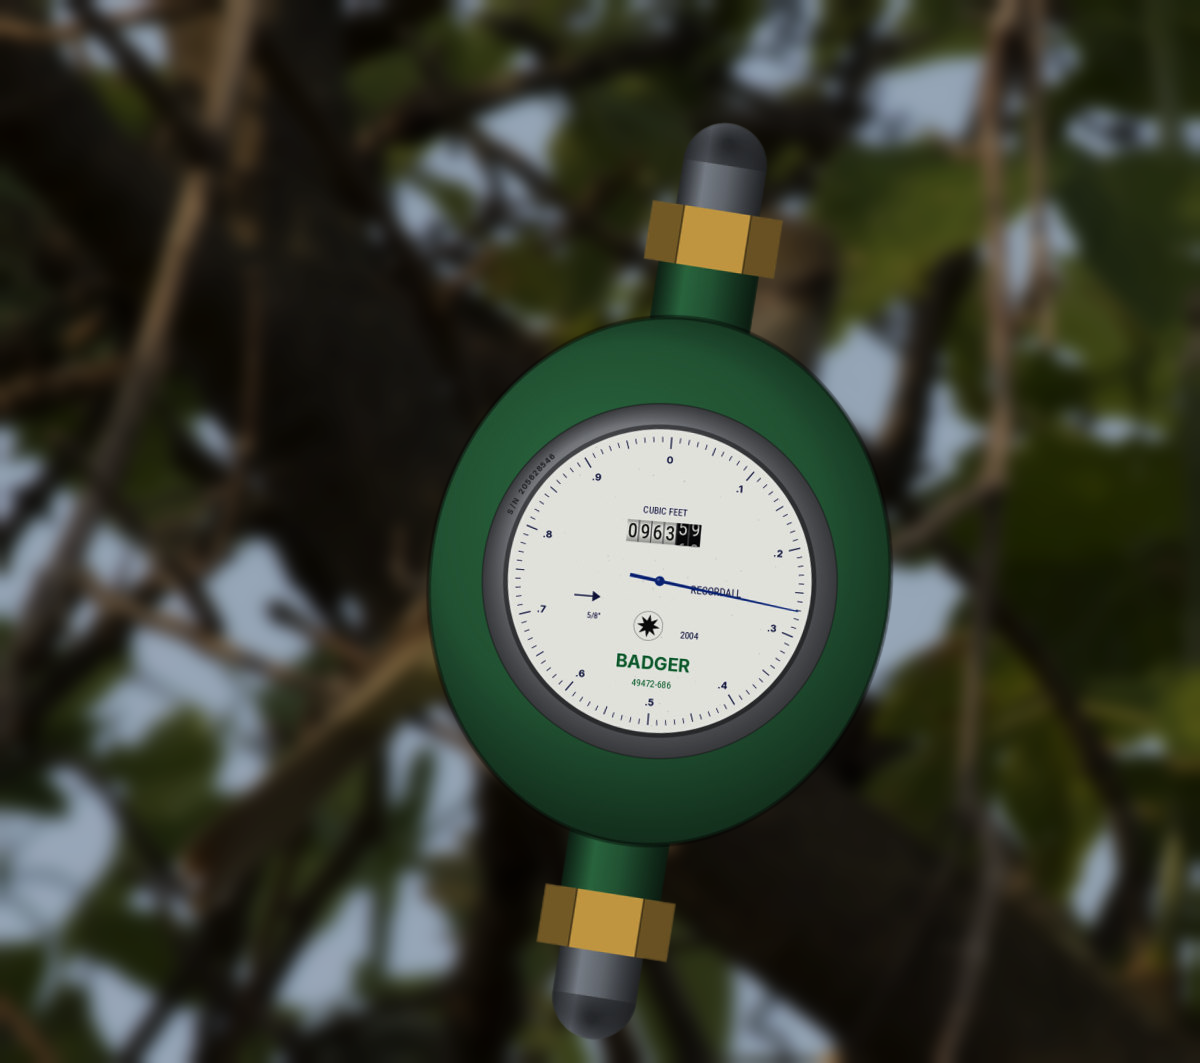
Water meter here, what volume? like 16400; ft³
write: 96359.27; ft³
